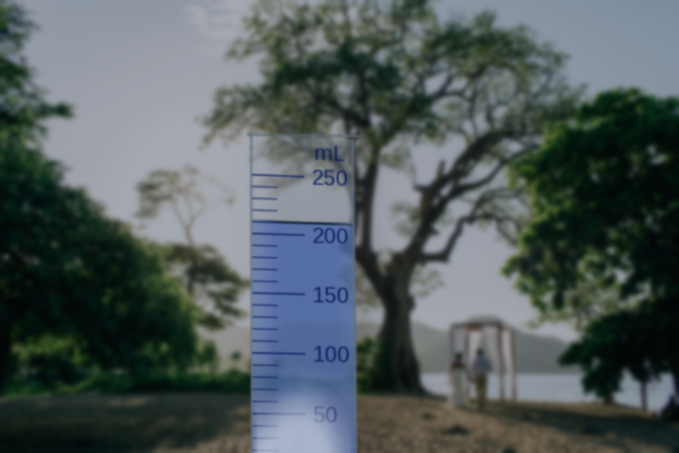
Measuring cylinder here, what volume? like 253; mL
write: 210; mL
